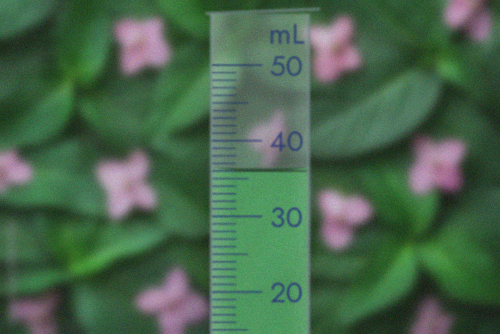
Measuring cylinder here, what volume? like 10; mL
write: 36; mL
